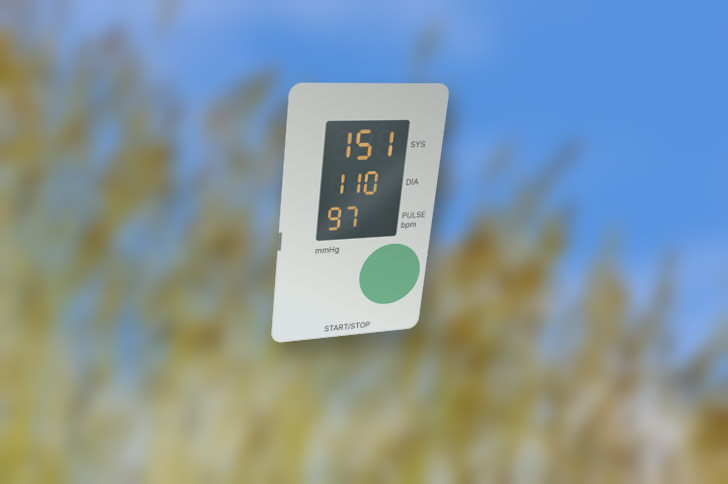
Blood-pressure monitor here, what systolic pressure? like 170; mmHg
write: 151; mmHg
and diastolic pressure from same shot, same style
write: 110; mmHg
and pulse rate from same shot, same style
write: 97; bpm
